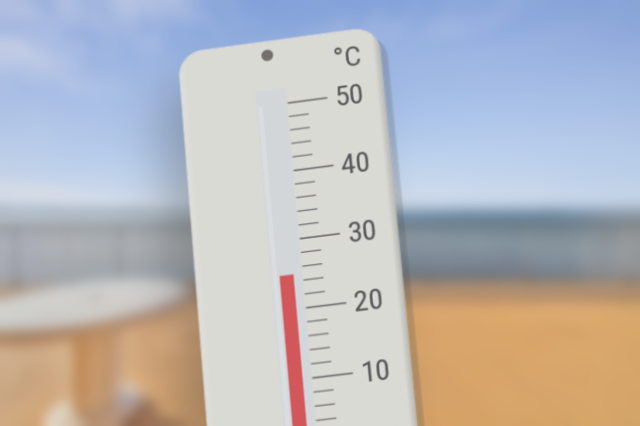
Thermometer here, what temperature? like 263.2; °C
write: 25; °C
